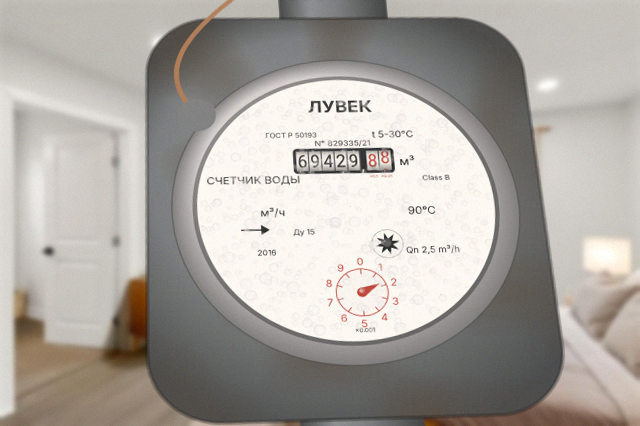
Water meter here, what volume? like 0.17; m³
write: 69429.881; m³
